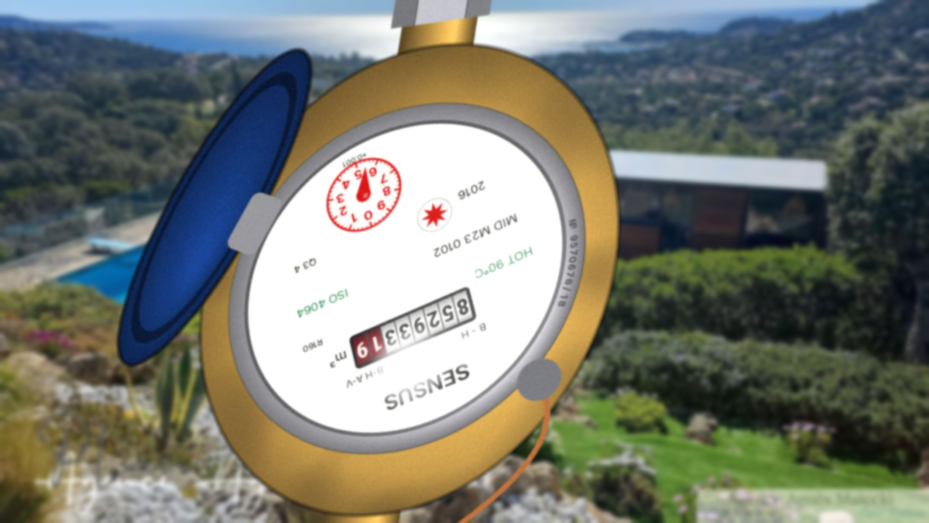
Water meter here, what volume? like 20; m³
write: 852933.195; m³
